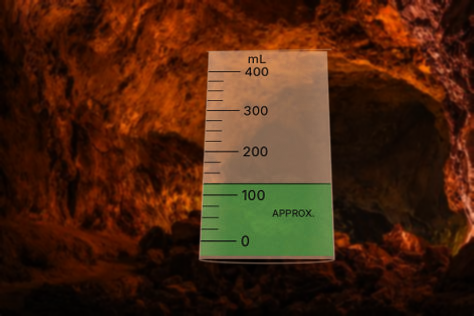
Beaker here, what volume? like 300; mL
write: 125; mL
